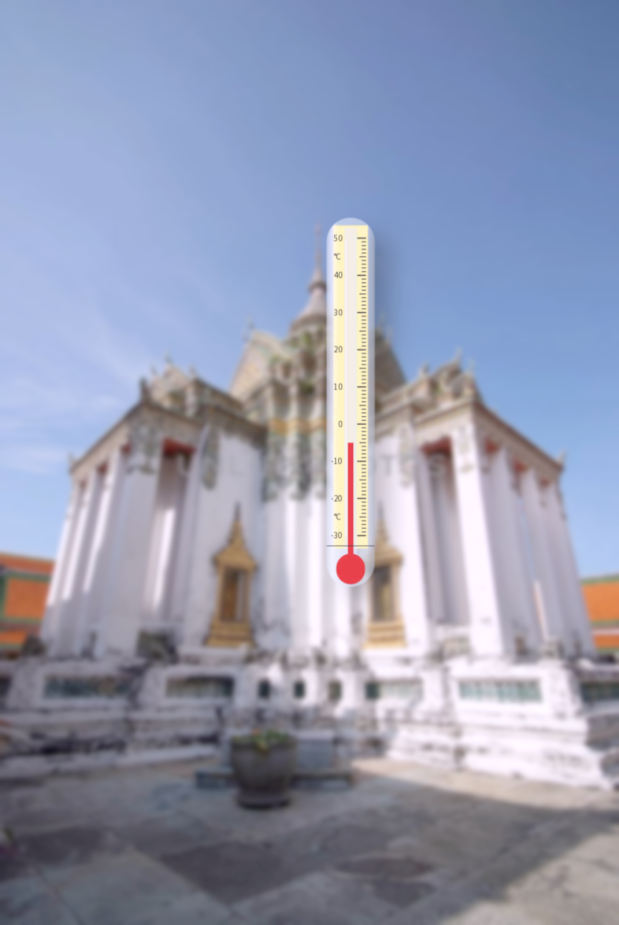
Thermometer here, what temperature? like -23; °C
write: -5; °C
